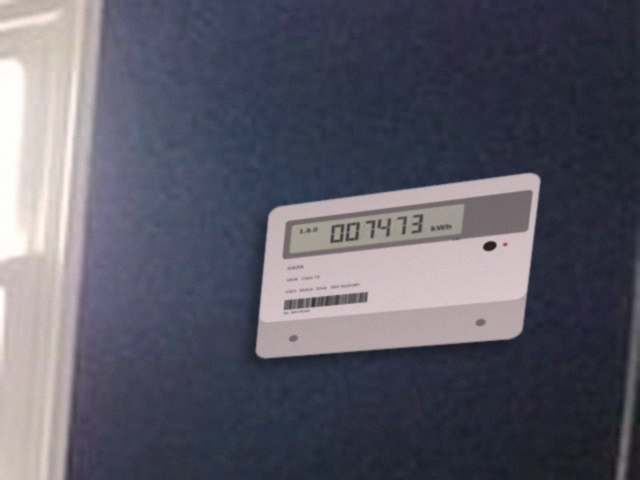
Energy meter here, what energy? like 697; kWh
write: 7473; kWh
